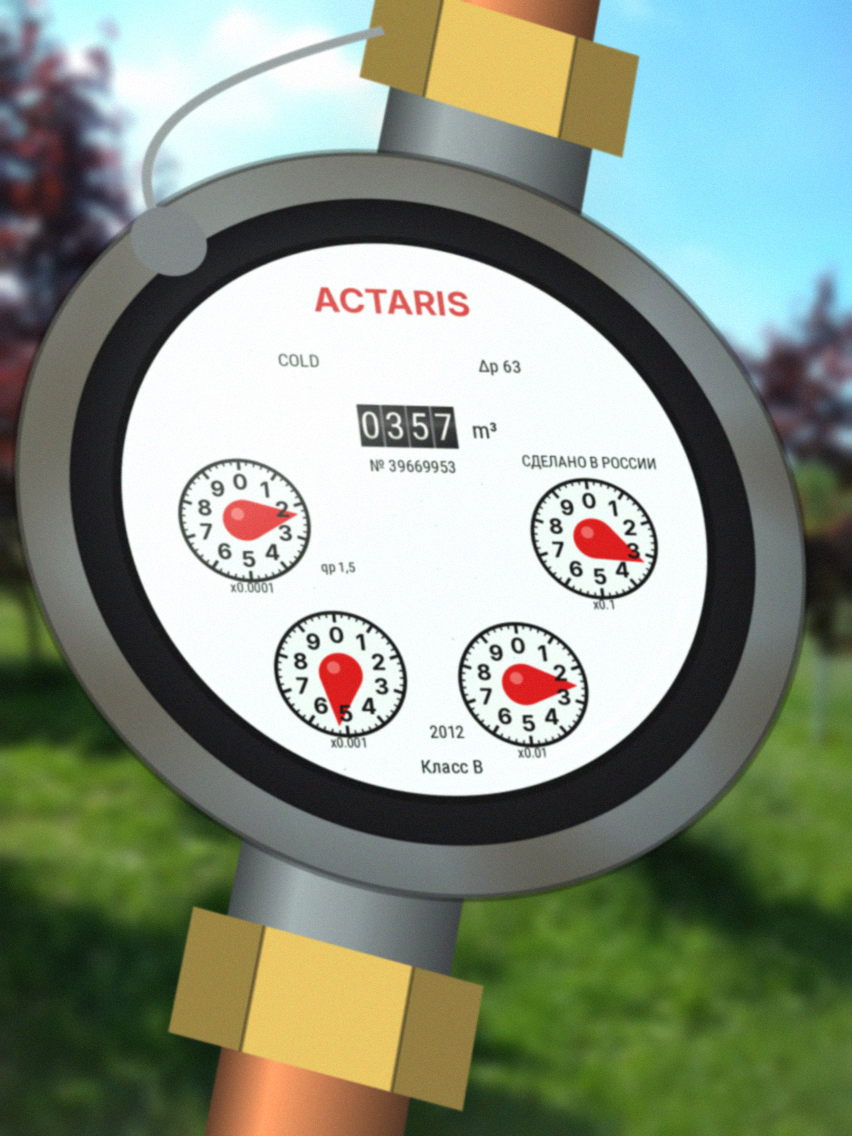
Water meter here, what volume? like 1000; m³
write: 357.3252; m³
